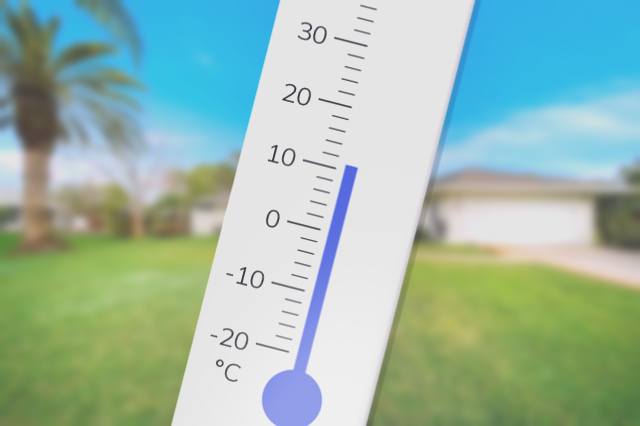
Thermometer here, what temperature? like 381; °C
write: 11; °C
